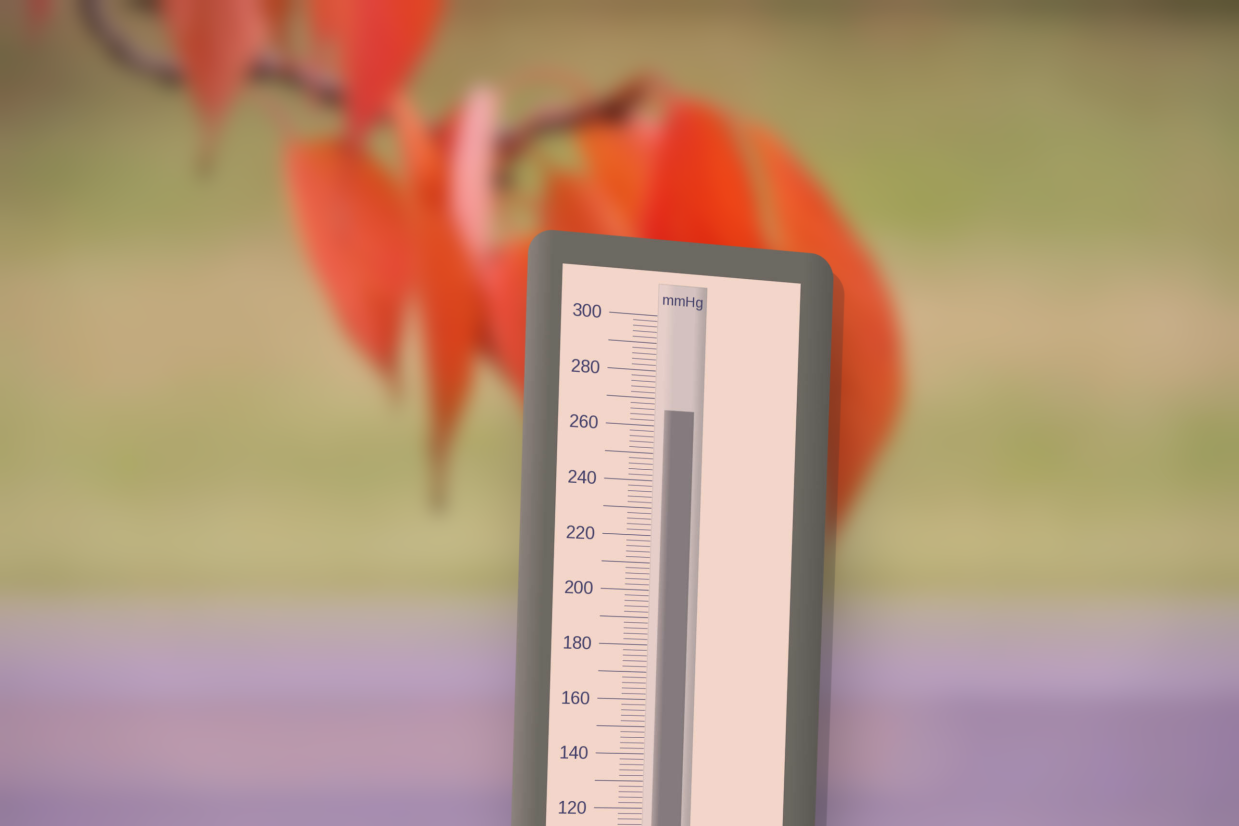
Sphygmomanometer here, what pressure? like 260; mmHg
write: 266; mmHg
